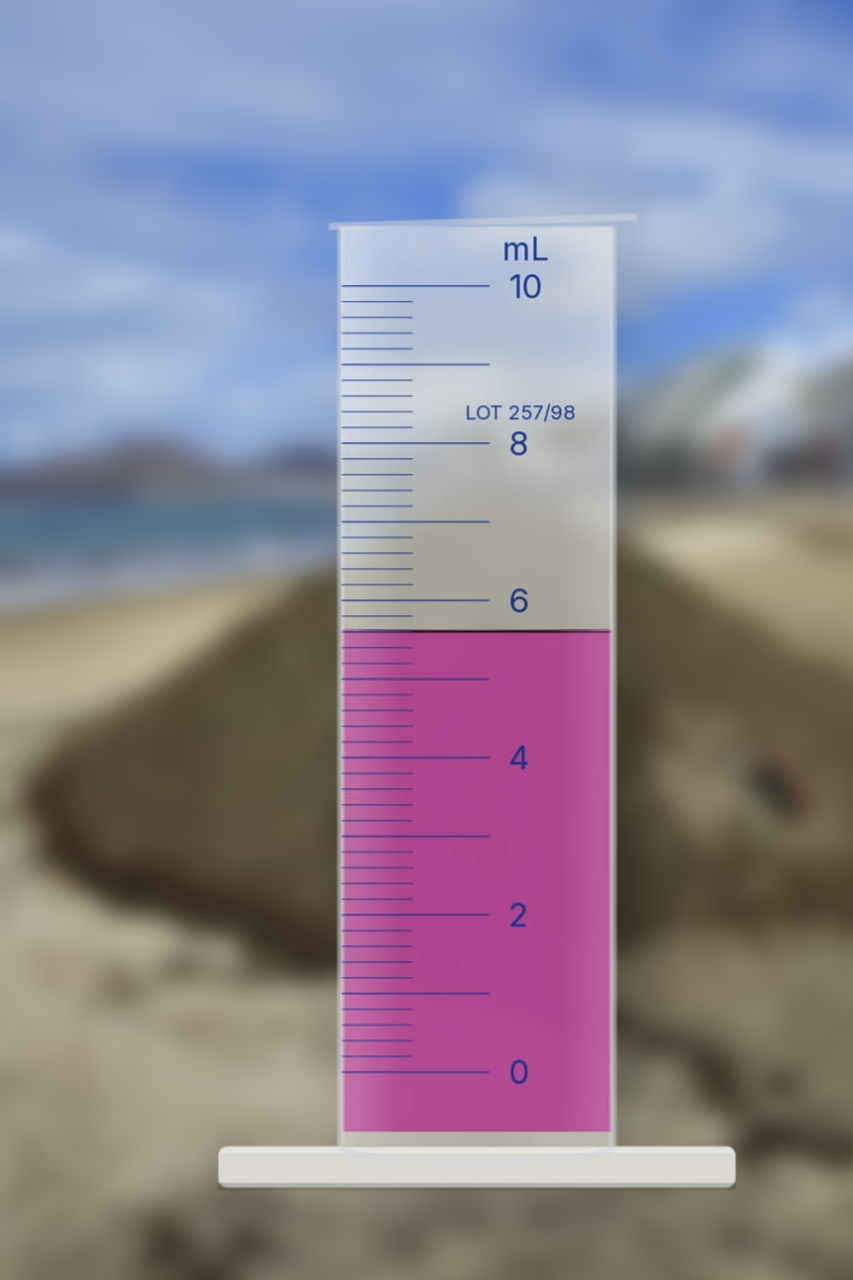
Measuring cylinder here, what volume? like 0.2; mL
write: 5.6; mL
